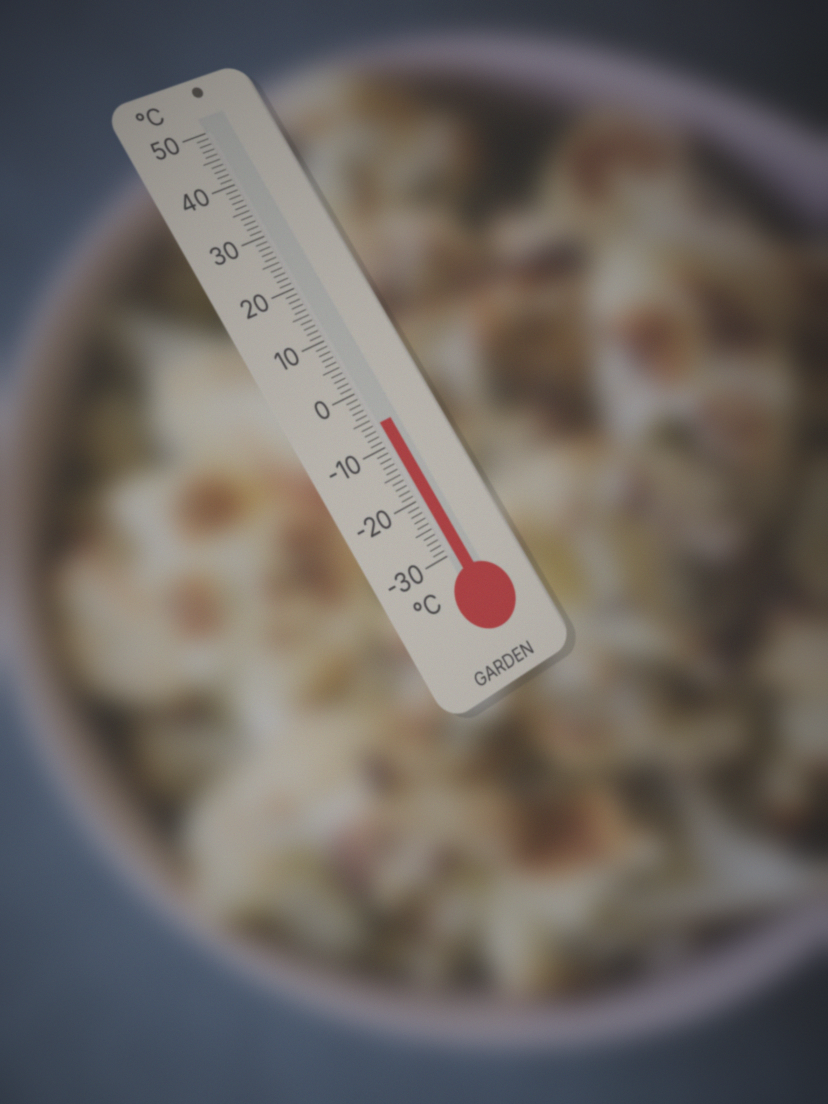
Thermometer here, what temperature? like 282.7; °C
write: -6; °C
